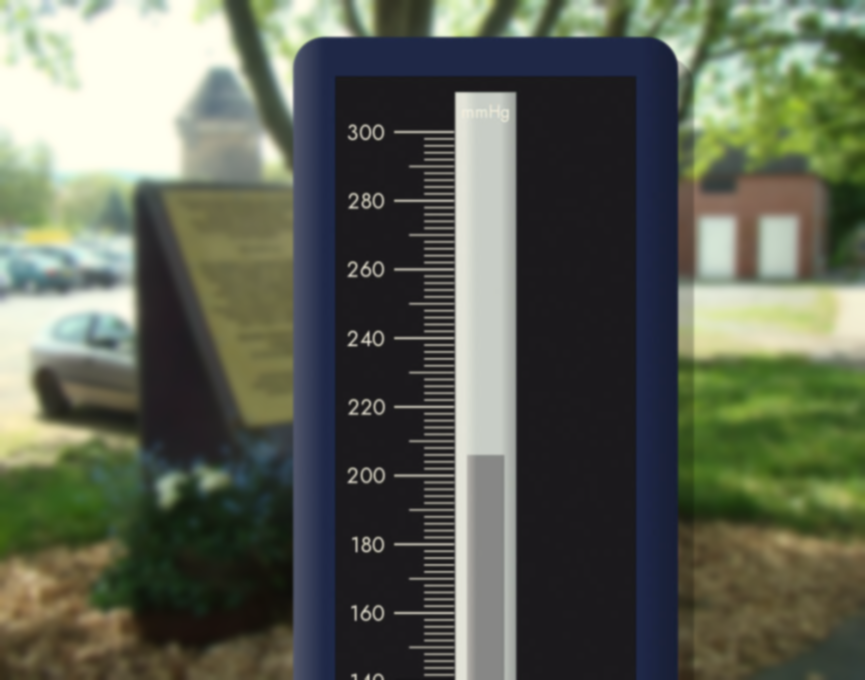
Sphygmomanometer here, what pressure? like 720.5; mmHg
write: 206; mmHg
